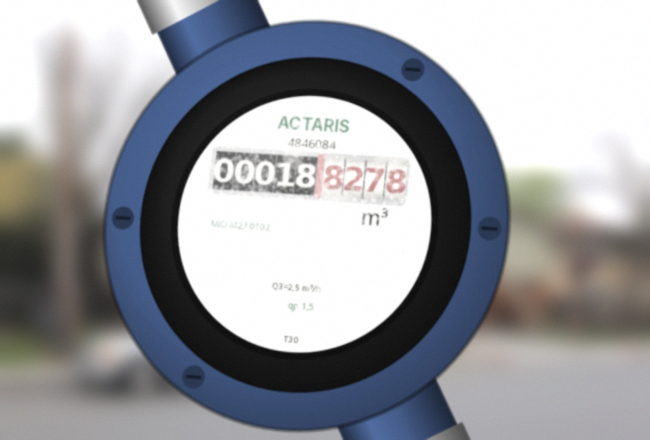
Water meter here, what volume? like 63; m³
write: 18.8278; m³
